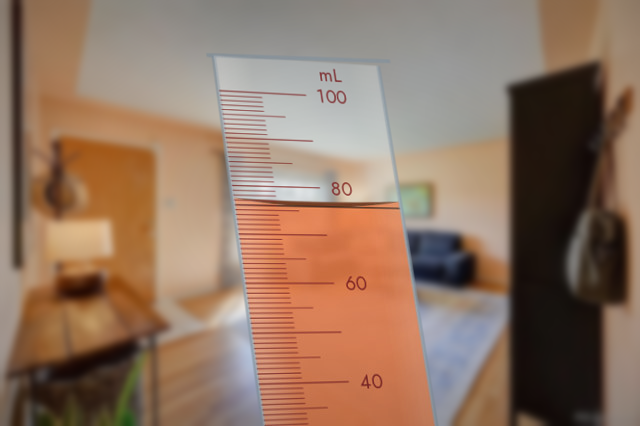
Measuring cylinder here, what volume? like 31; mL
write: 76; mL
